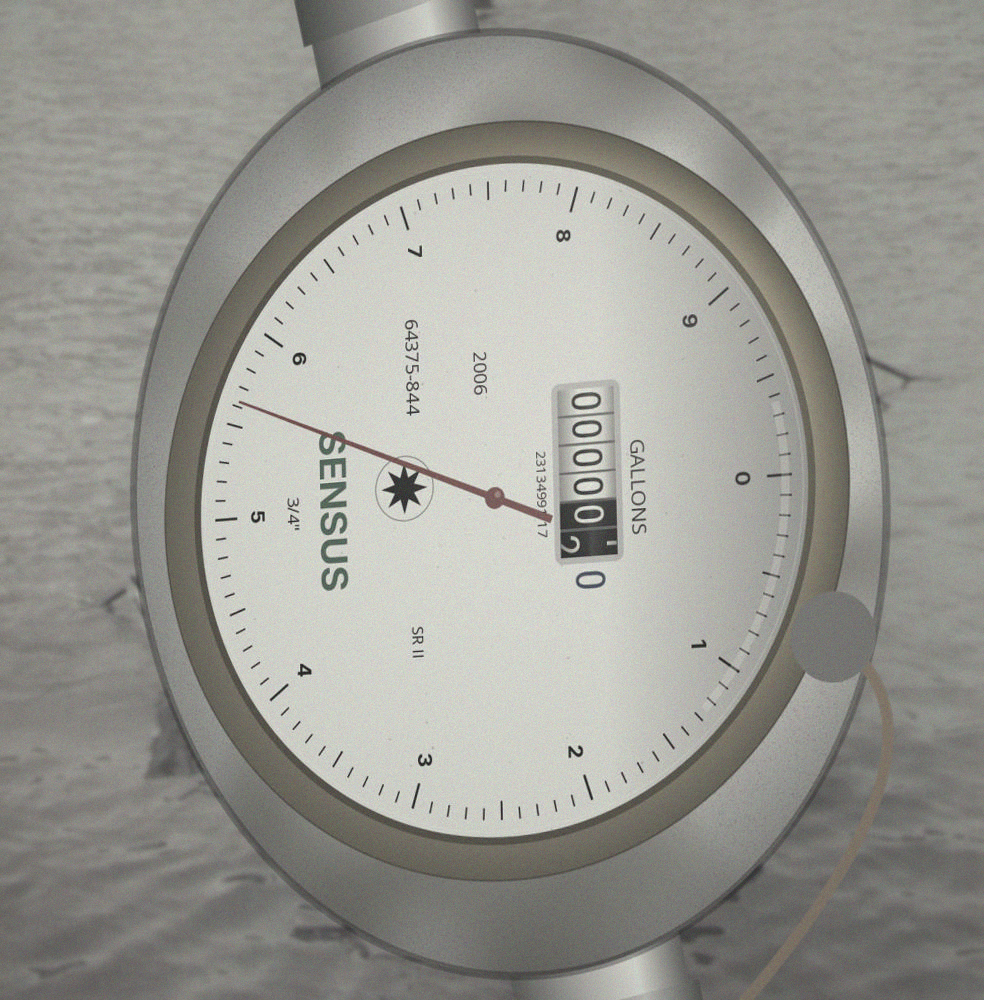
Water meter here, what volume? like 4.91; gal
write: 15.6; gal
